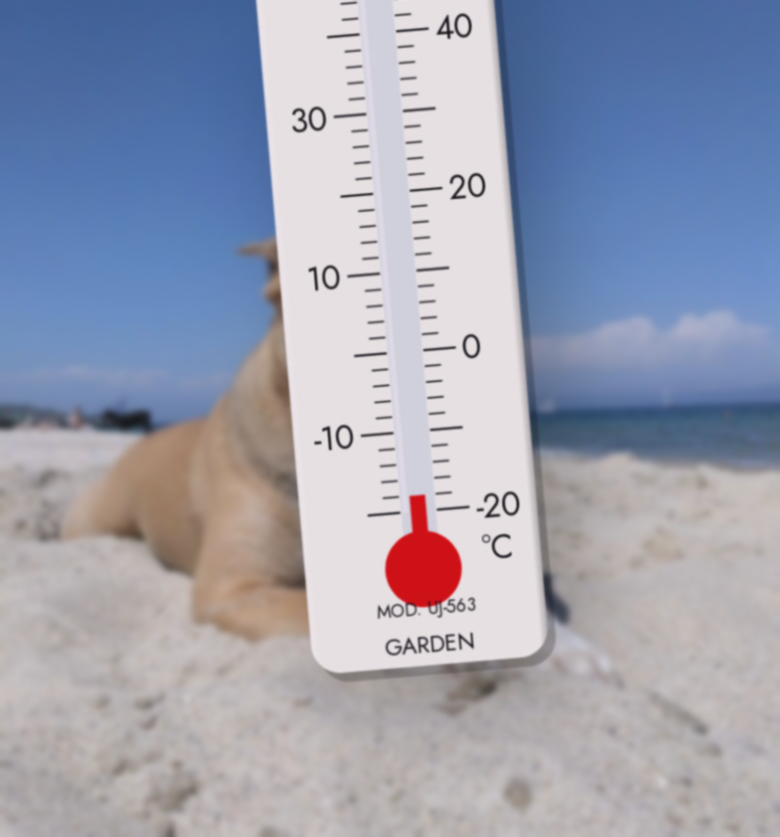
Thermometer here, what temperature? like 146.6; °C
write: -18; °C
